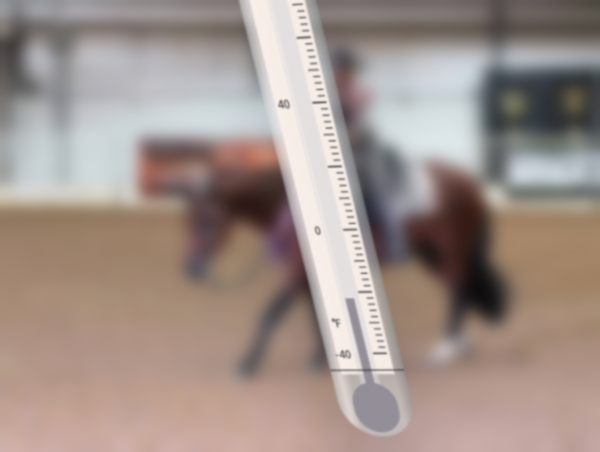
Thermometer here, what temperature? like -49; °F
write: -22; °F
